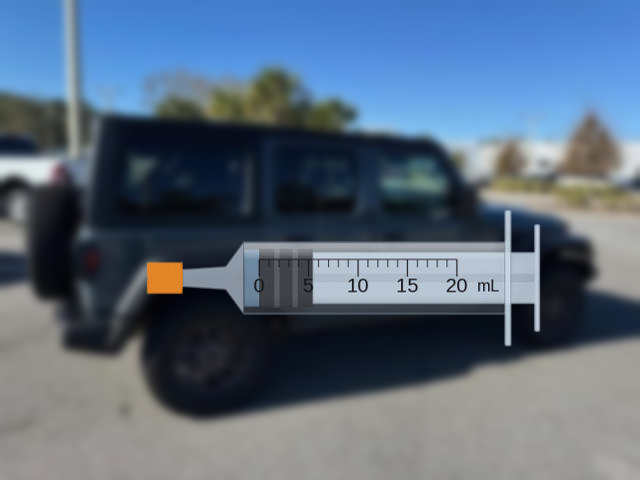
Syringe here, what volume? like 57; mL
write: 0; mL
